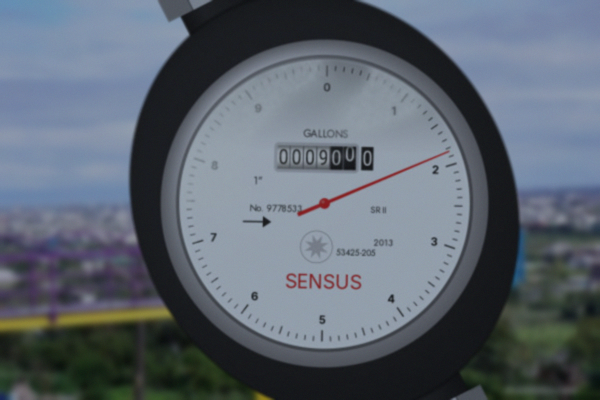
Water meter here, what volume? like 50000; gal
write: 9001.8; gal
